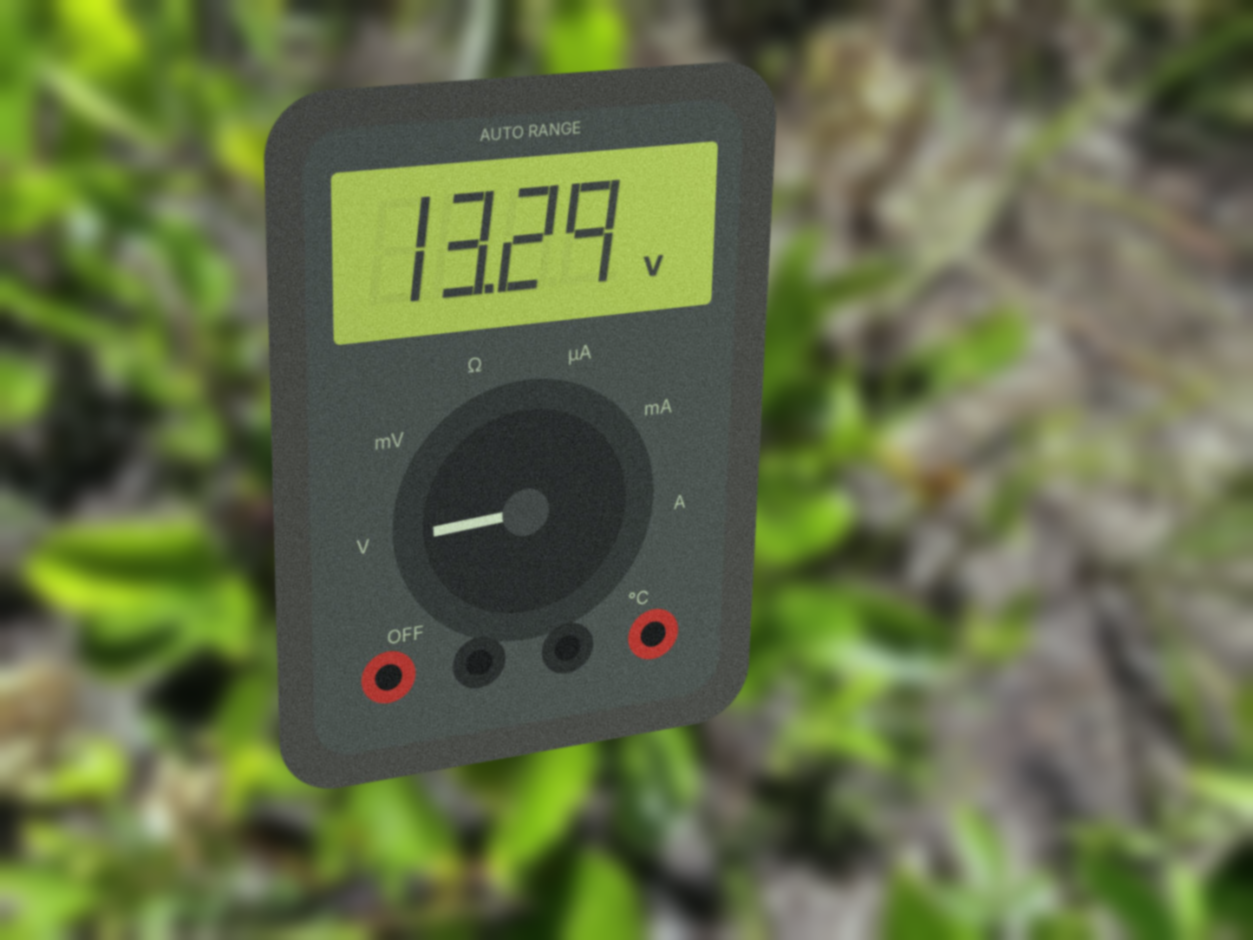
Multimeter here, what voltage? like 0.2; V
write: 13.29; V
